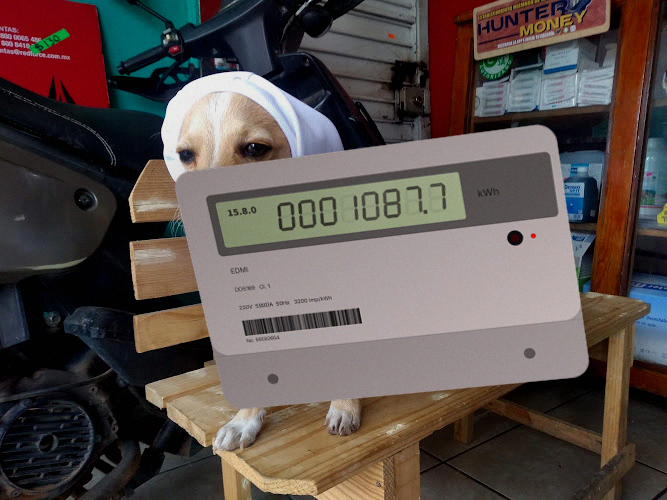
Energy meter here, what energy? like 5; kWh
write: 1087.7; kWh
